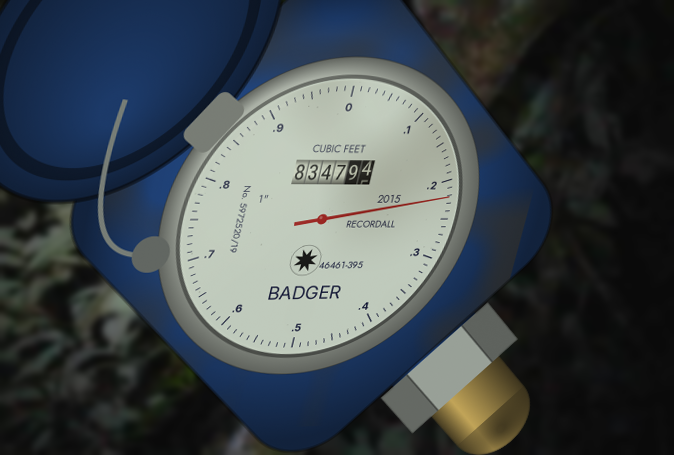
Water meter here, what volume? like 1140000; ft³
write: 834794.22; ft³
